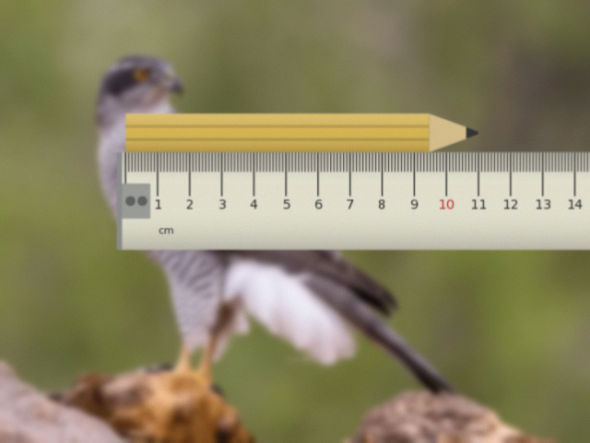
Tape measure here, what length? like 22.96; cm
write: 11; cm
